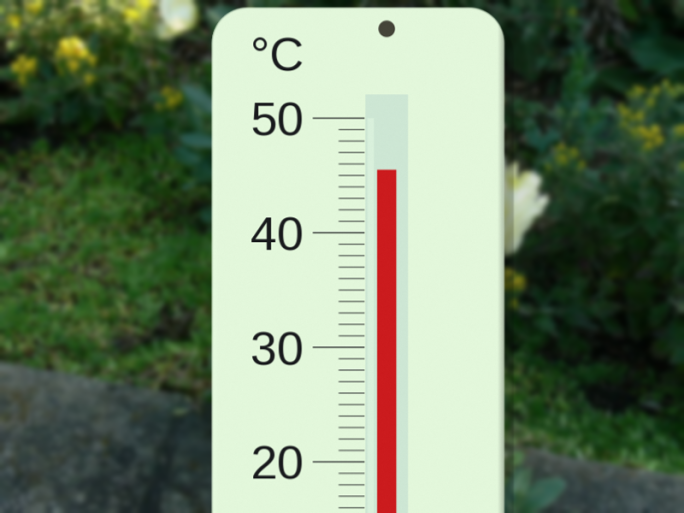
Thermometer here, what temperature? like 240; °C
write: 45.5; °C
